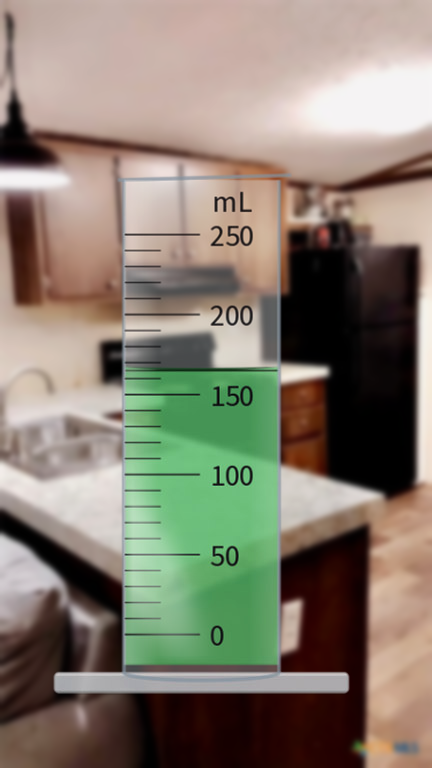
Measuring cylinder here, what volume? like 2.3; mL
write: 165; mL
